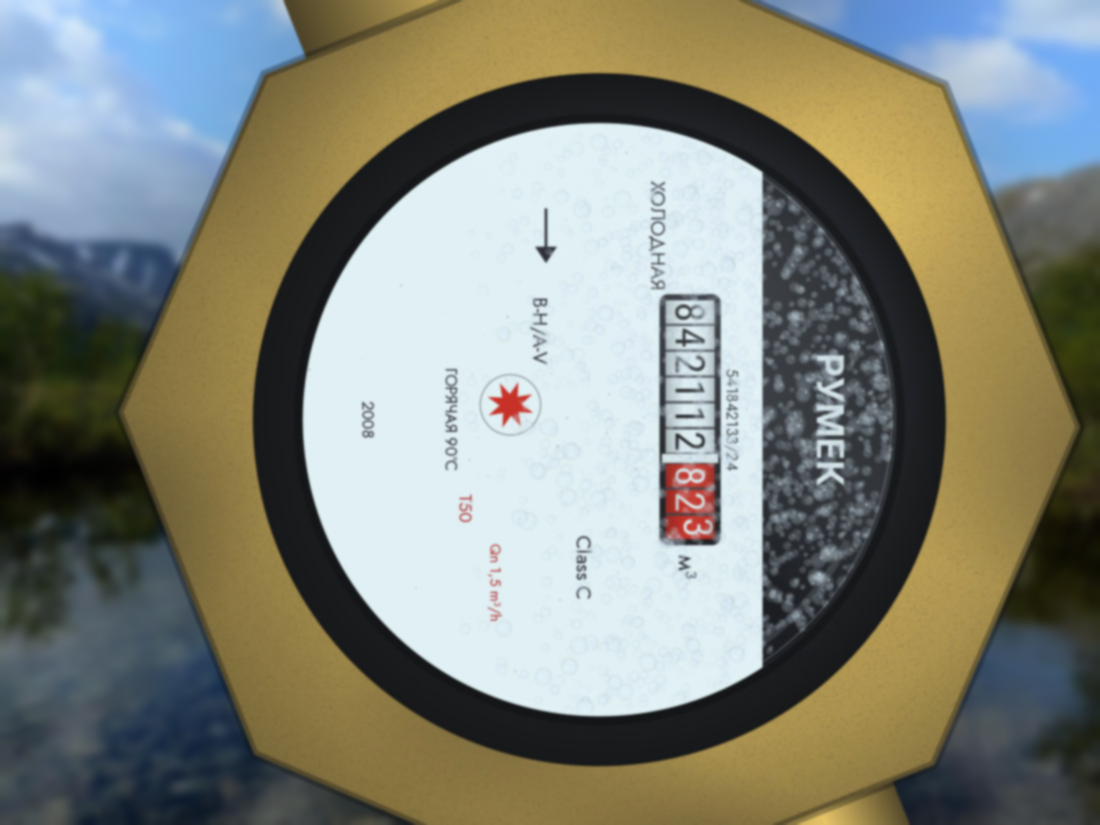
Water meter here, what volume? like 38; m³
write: 842112.823; m³
